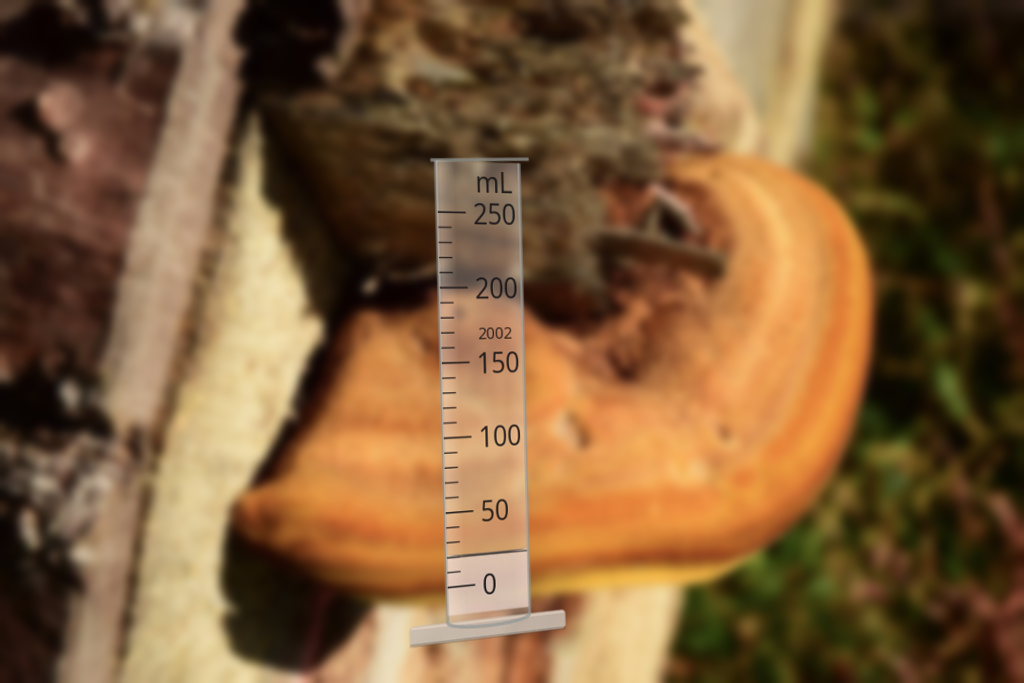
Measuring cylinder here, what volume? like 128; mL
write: 20; mL
